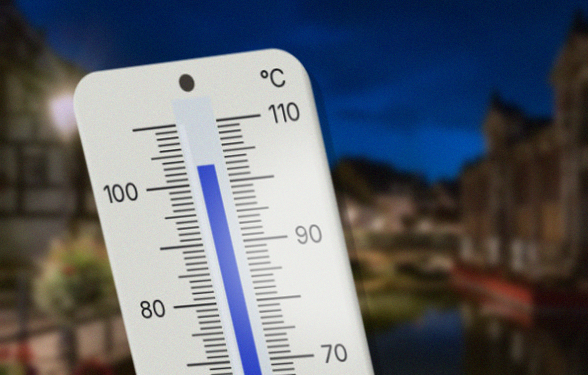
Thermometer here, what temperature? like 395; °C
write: 103; °C
